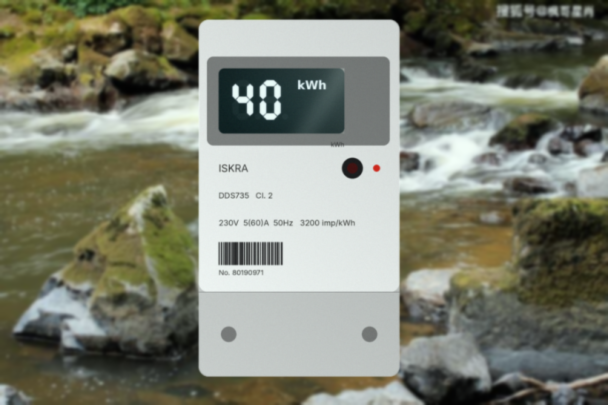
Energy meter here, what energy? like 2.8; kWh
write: 40; kWh
